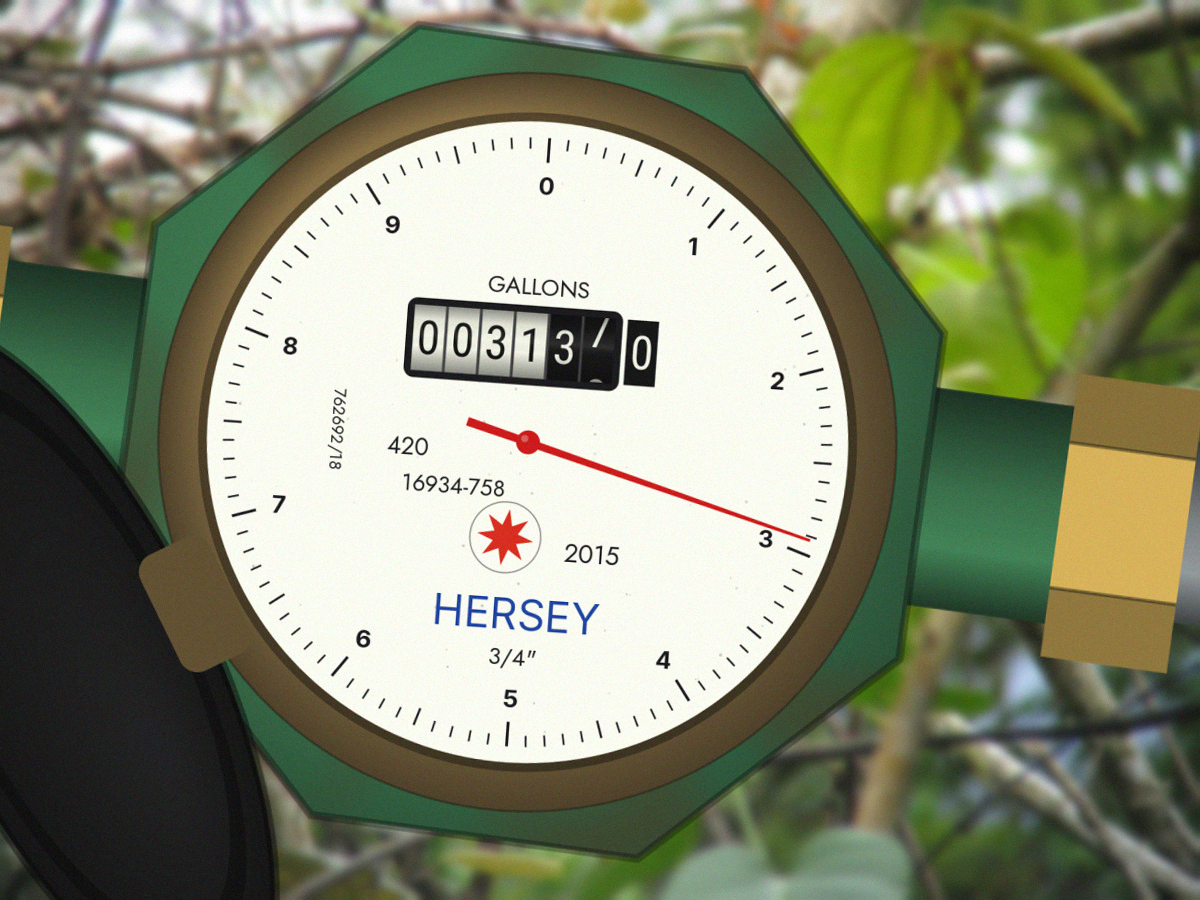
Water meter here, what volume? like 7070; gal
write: 31372.9; gal
